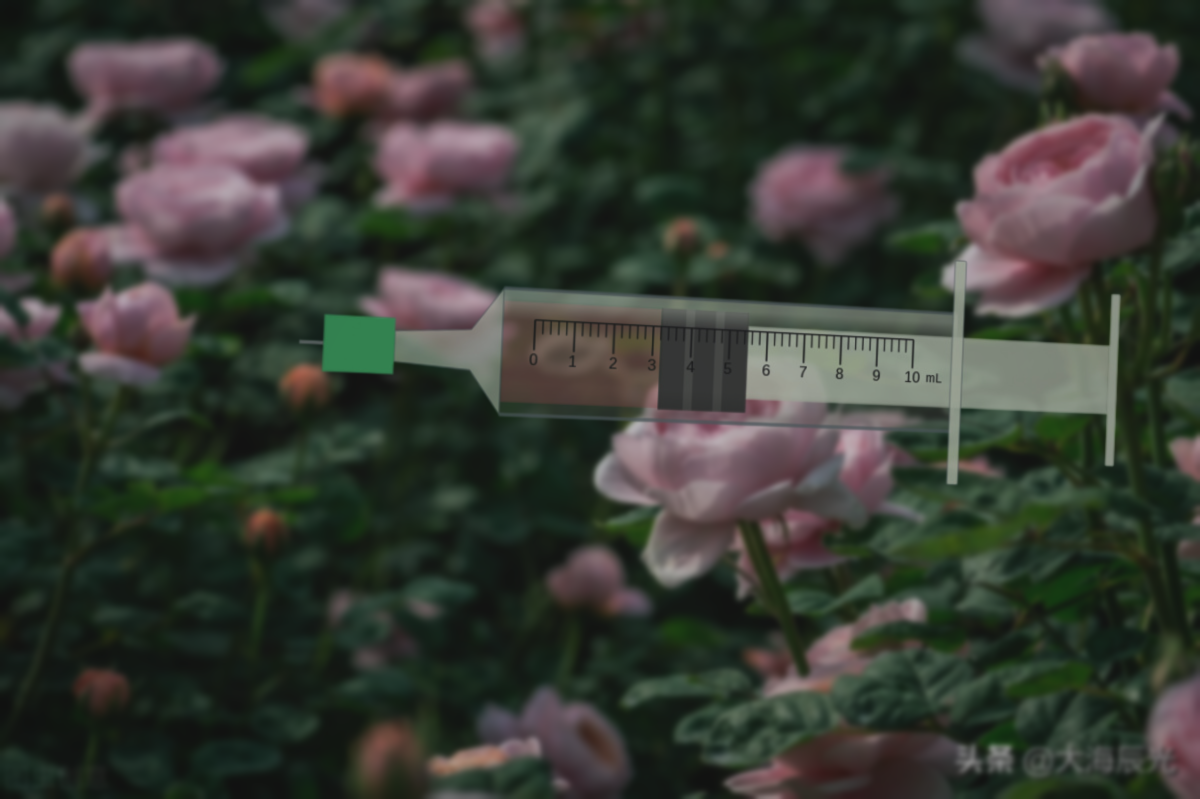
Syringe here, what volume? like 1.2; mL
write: 3.2; mL
